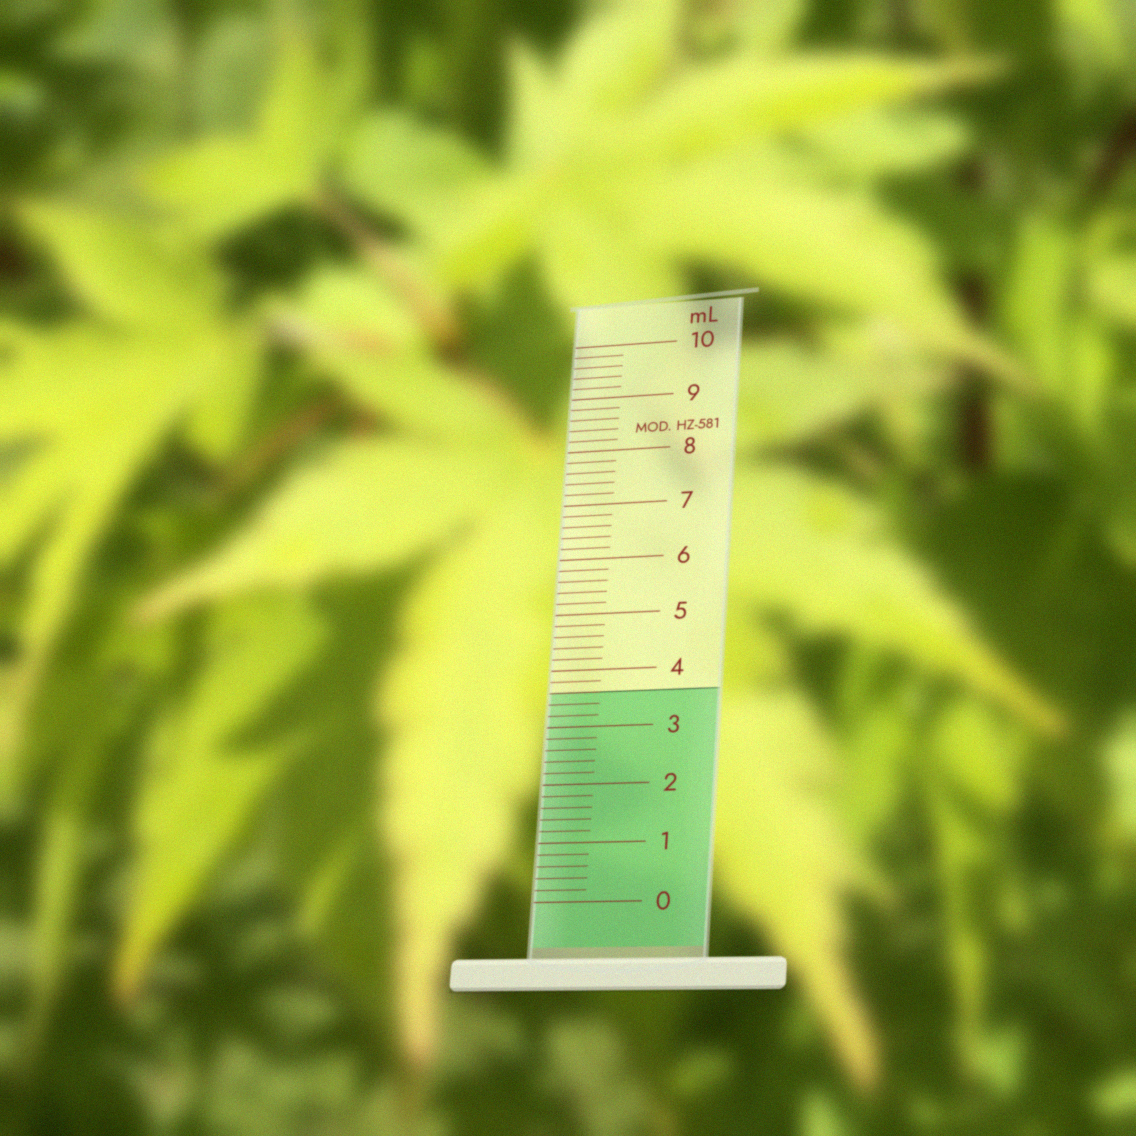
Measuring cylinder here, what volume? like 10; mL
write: 3.6; mL
